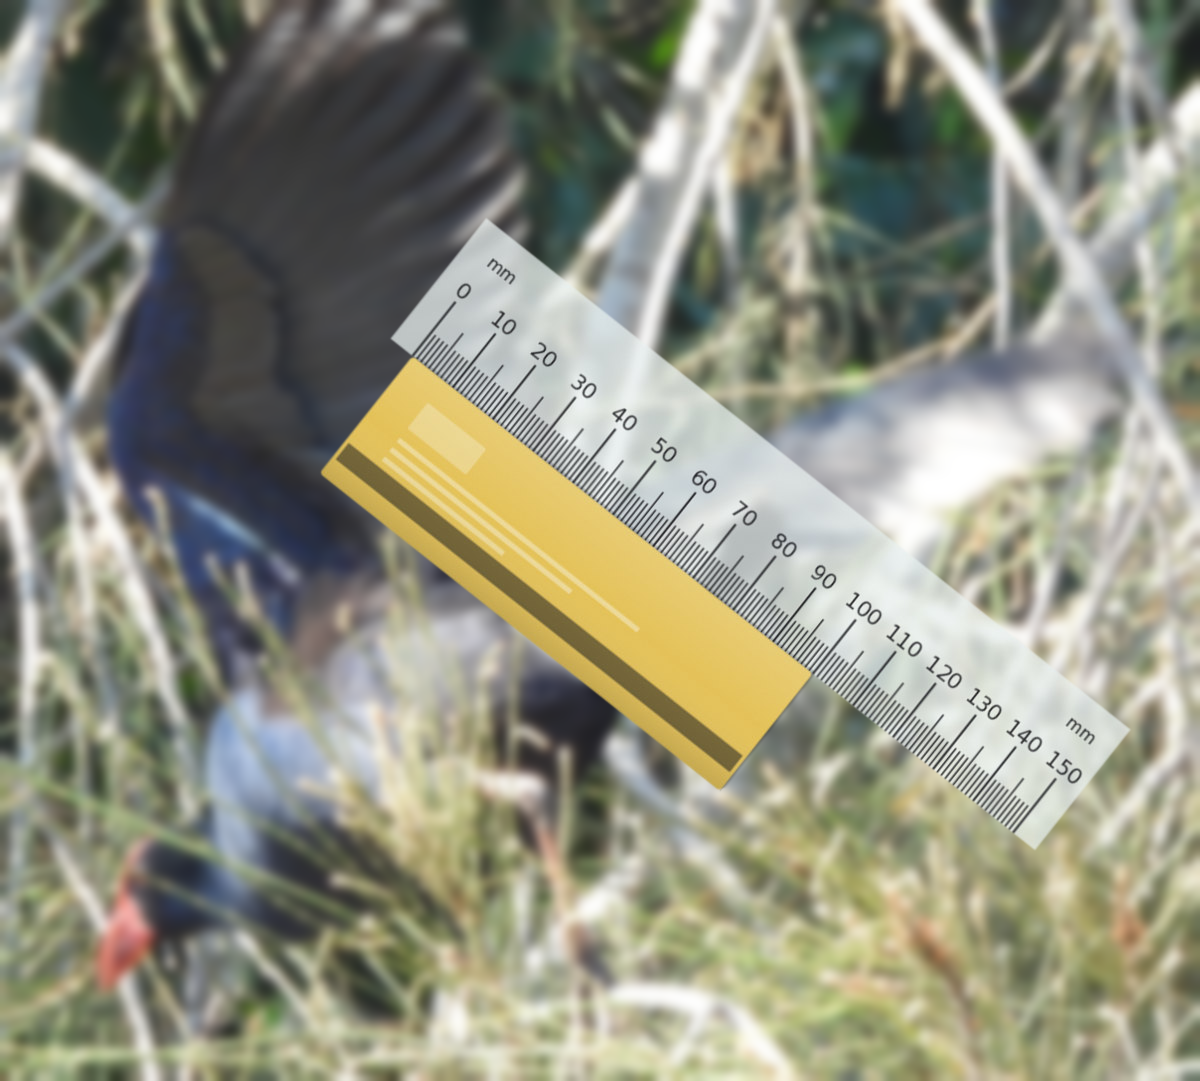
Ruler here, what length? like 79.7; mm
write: 100; mm
